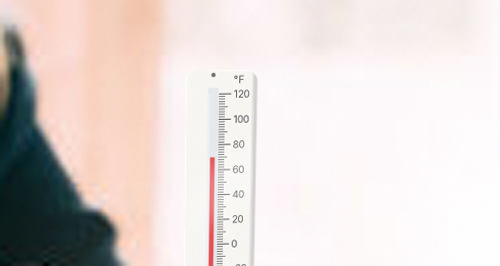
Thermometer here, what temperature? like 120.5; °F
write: 70; °F
